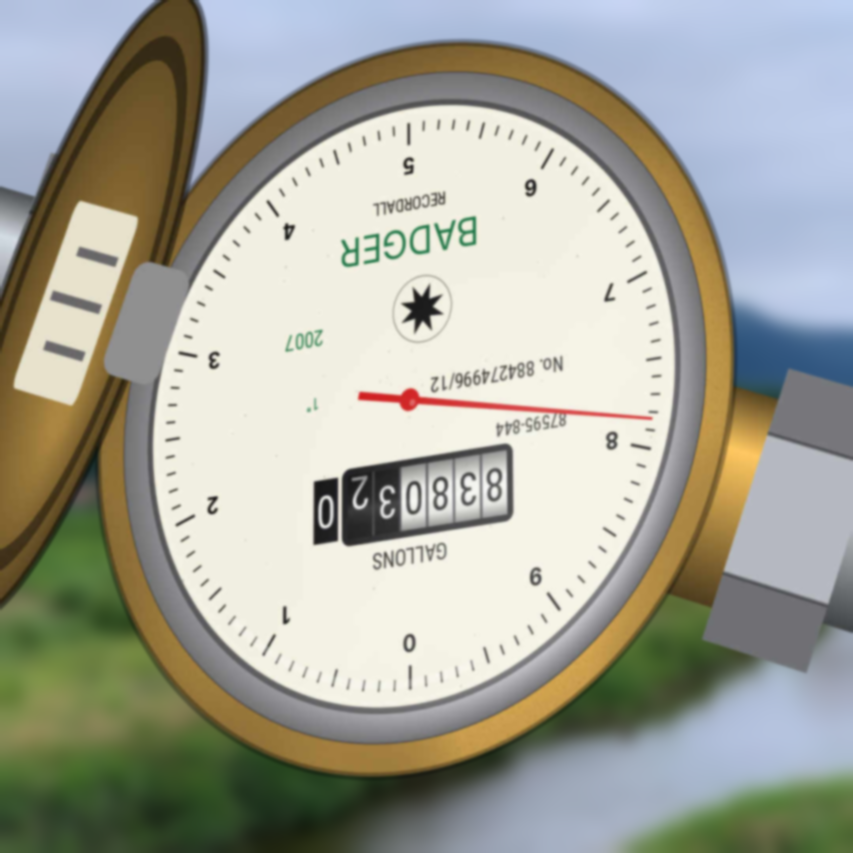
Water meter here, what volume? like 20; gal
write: 8380317.8; gal
